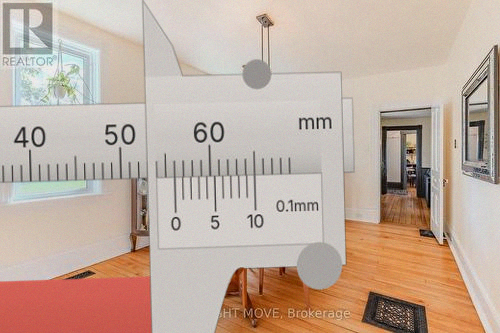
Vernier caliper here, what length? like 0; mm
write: 56.0; mm
